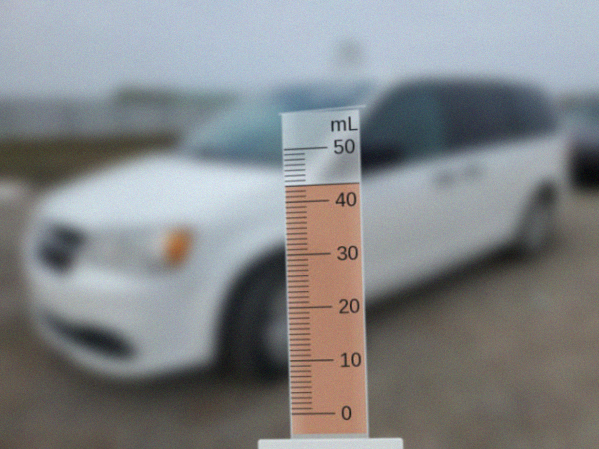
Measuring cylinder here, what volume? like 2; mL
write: 43; mL
